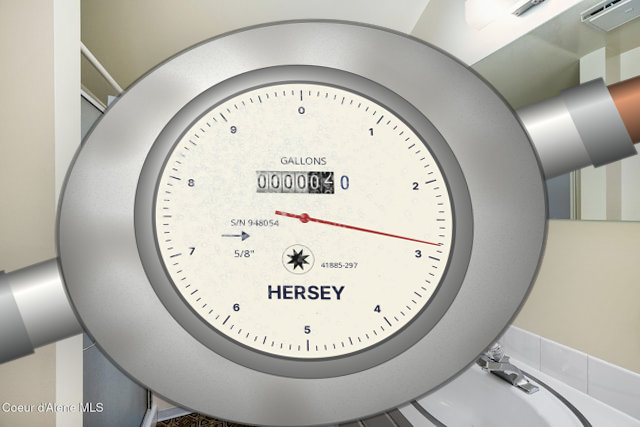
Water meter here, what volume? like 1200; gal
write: 22.8; gal
